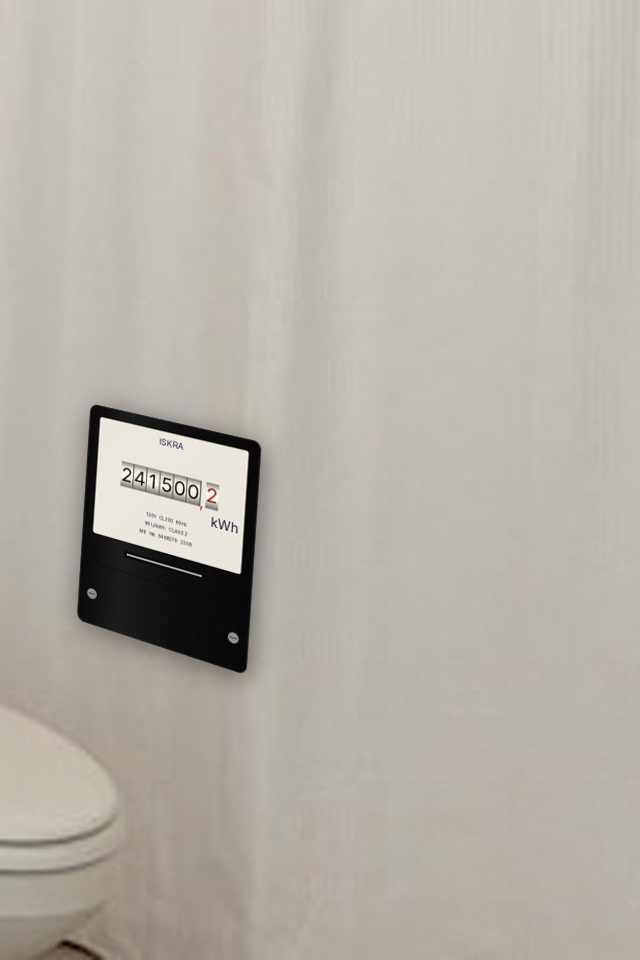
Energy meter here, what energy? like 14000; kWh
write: 241500.2; kWh
